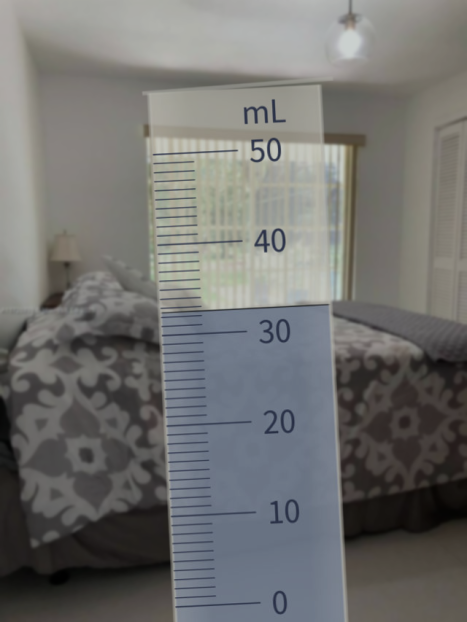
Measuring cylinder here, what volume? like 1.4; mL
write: 32.5; mL
